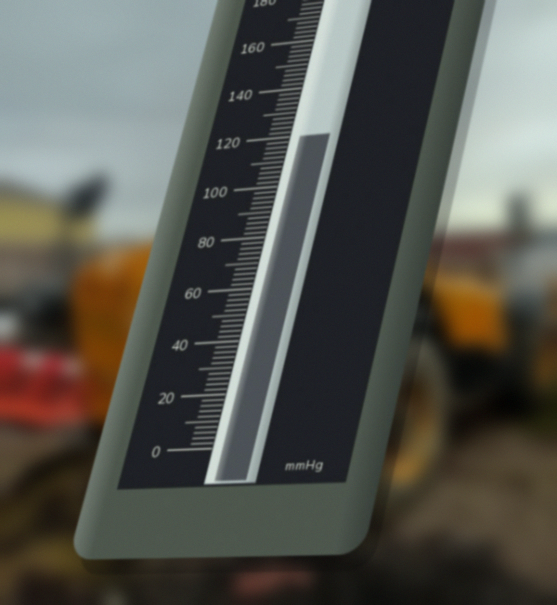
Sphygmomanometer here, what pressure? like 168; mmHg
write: 120; mmHg
